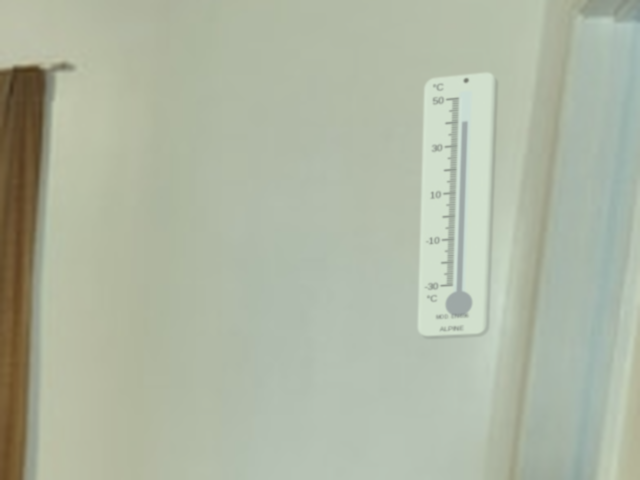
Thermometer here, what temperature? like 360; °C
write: 40; °C
